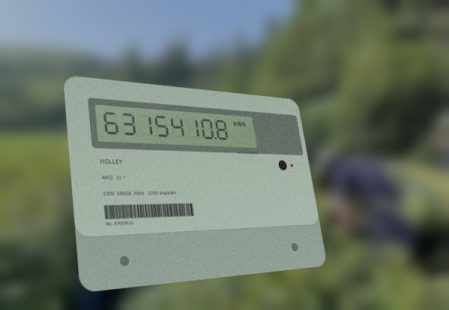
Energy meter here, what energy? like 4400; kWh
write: 6315410.8; kWh
